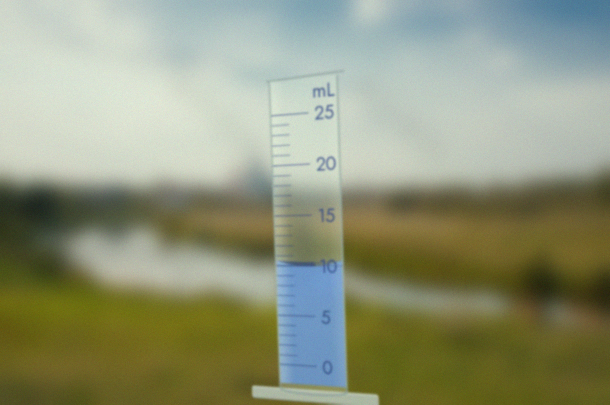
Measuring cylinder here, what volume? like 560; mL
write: 10; mL
